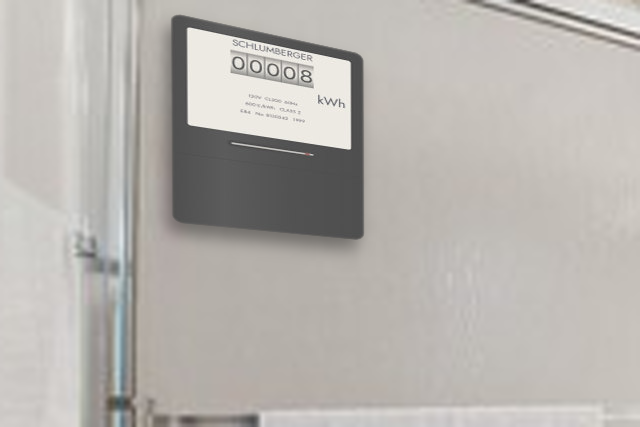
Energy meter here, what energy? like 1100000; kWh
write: 8; kWh
